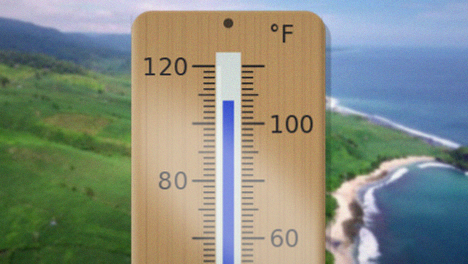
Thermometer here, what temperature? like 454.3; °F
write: 108; °F
